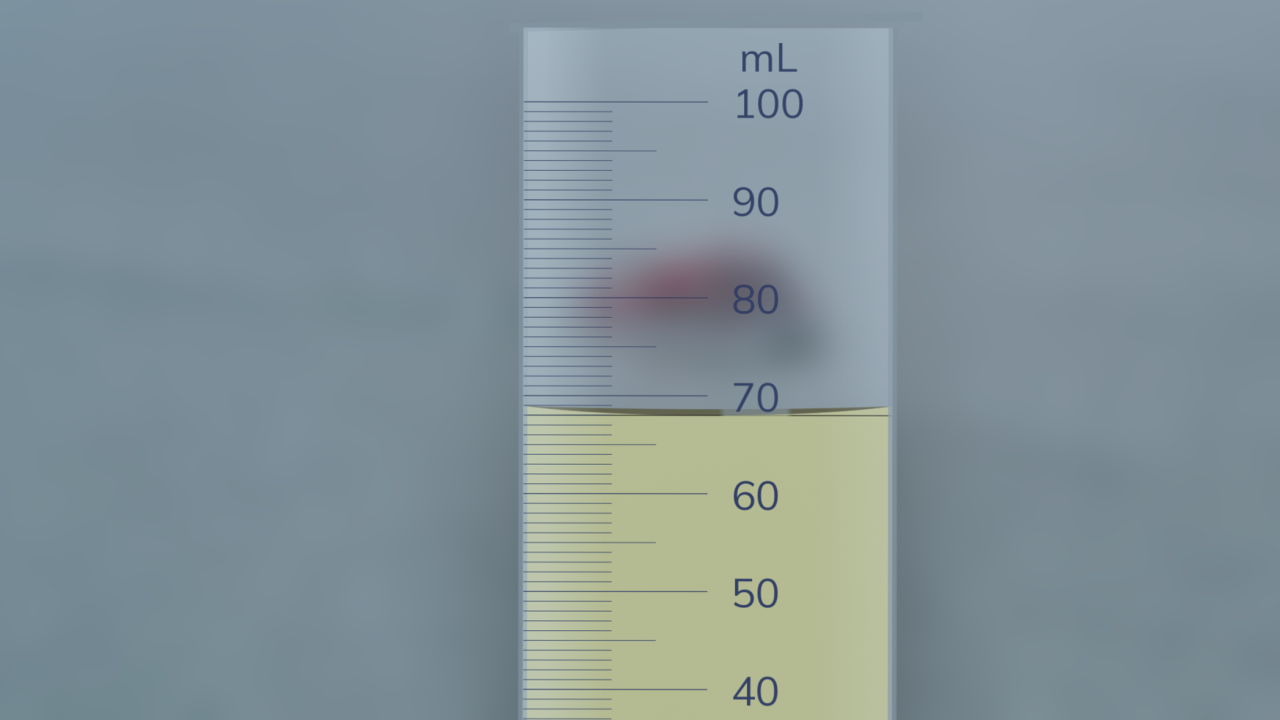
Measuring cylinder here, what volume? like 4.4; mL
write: 68; mL
